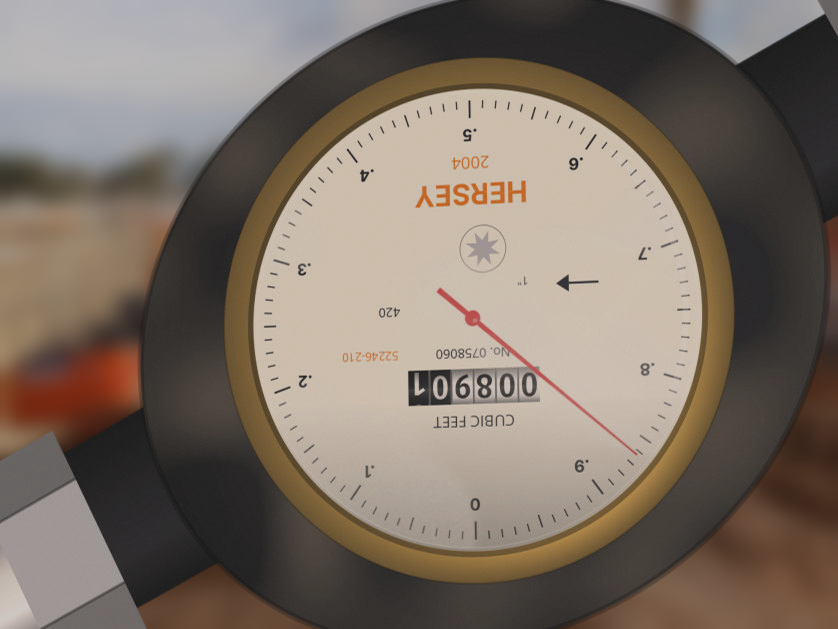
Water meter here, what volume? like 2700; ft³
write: 8900.86; ft³
